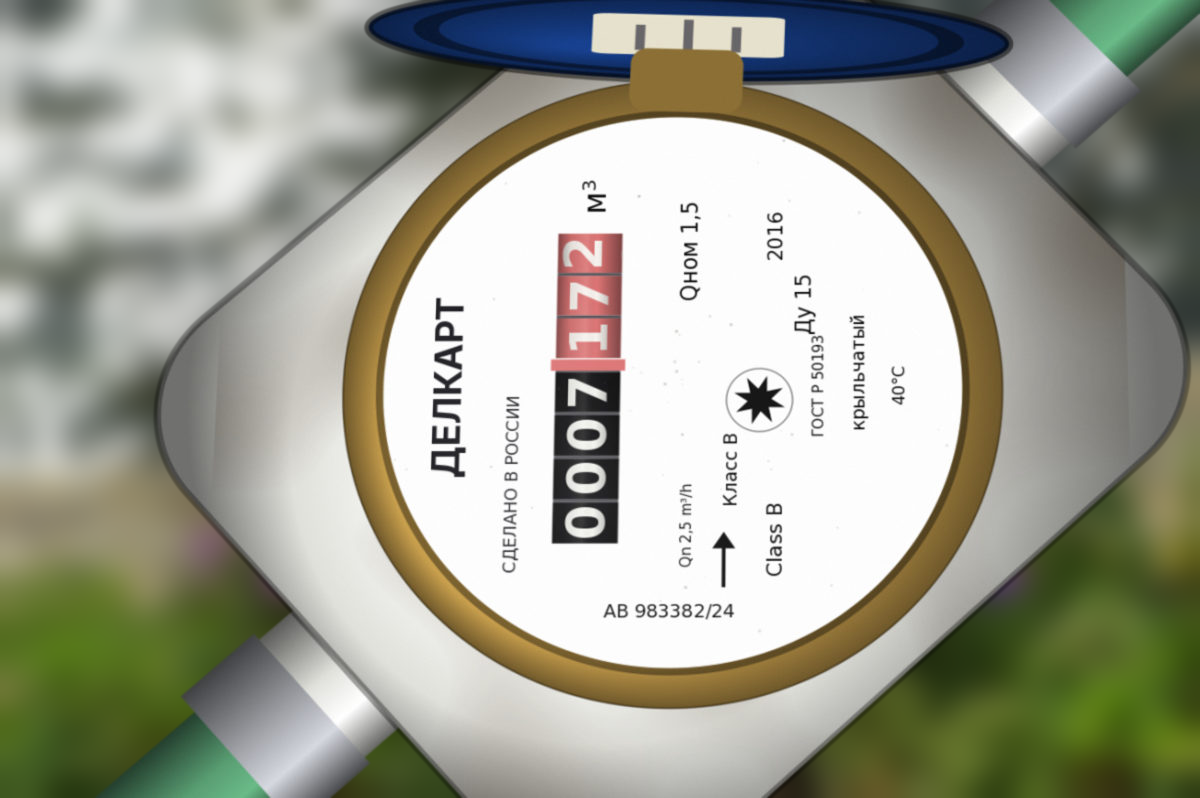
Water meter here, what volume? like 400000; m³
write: 7.172; m³
